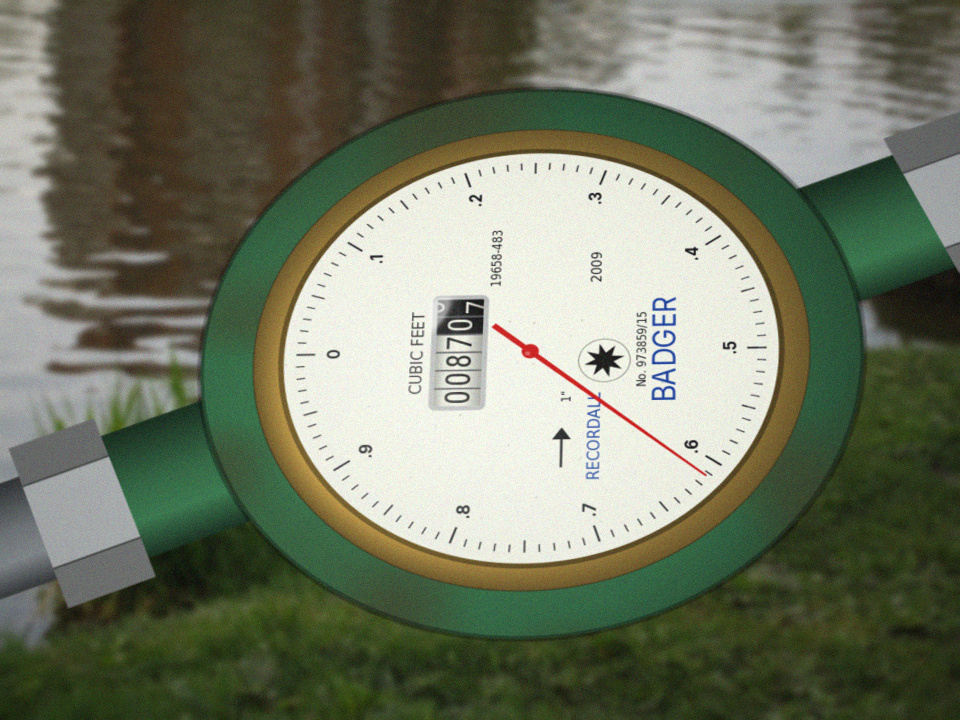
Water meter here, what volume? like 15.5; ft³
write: 8706.61; ft³
